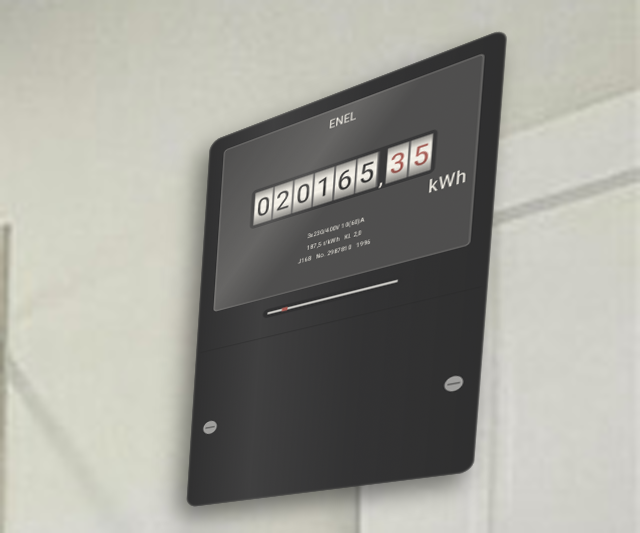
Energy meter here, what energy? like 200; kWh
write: 20165.35; kWh
